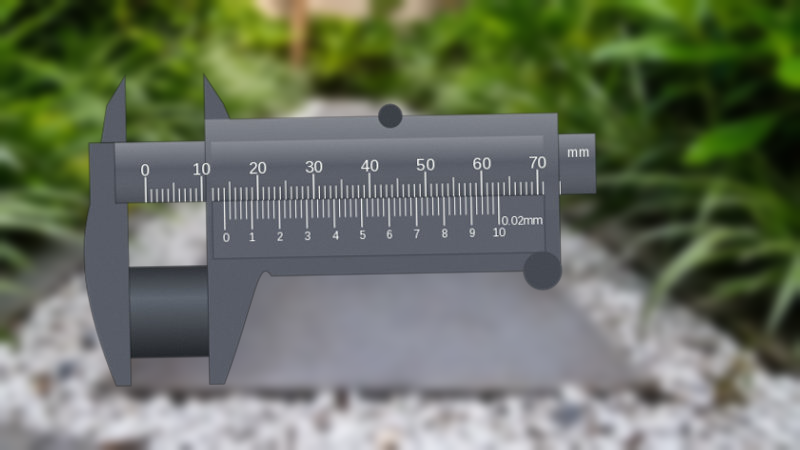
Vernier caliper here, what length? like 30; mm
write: 14.0; mm
